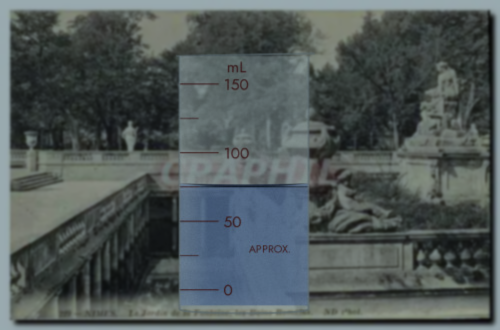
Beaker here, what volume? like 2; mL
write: 75; mL
